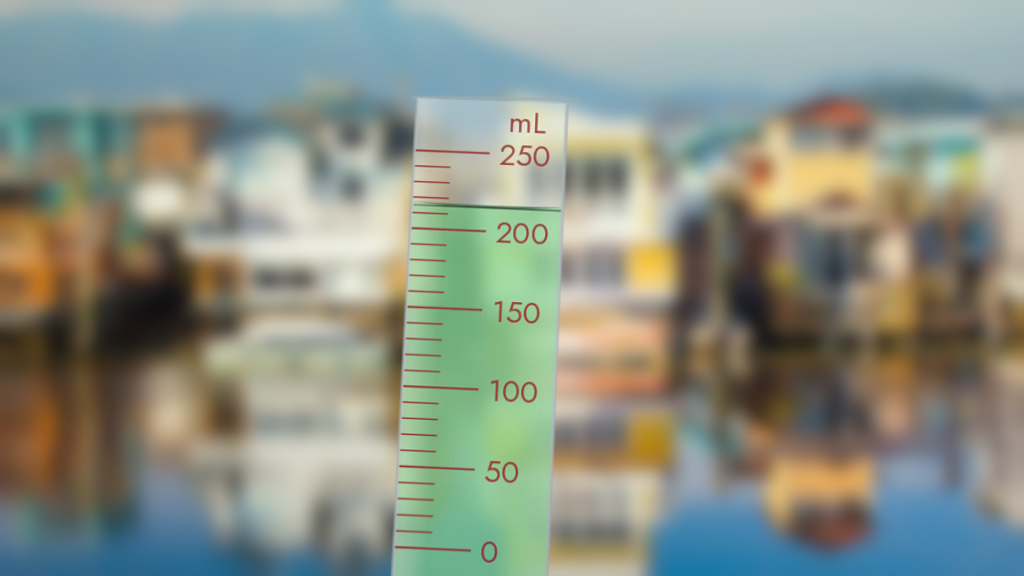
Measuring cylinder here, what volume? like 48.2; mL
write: 215; mL
